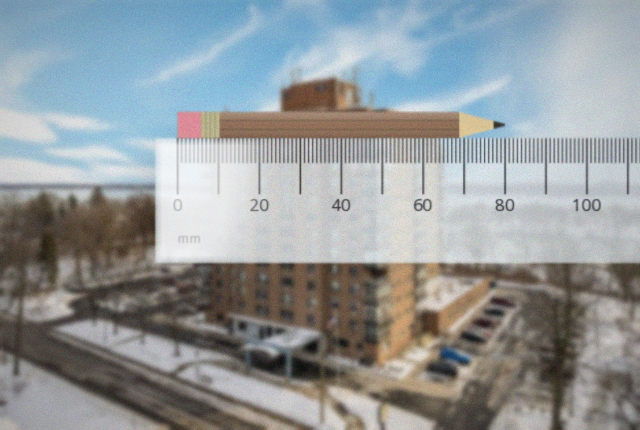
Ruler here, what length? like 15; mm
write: 80; mm
